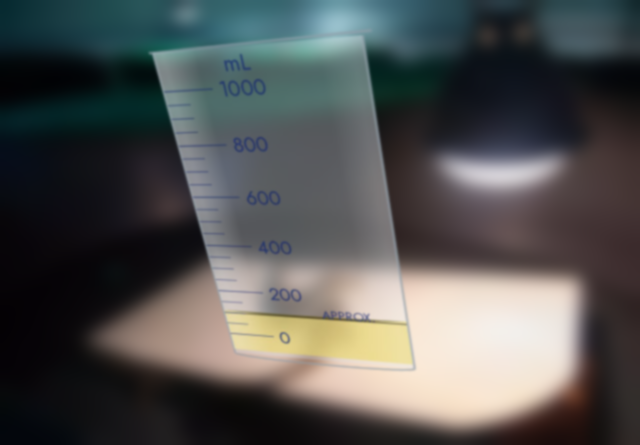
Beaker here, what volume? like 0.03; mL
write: 100; mL
